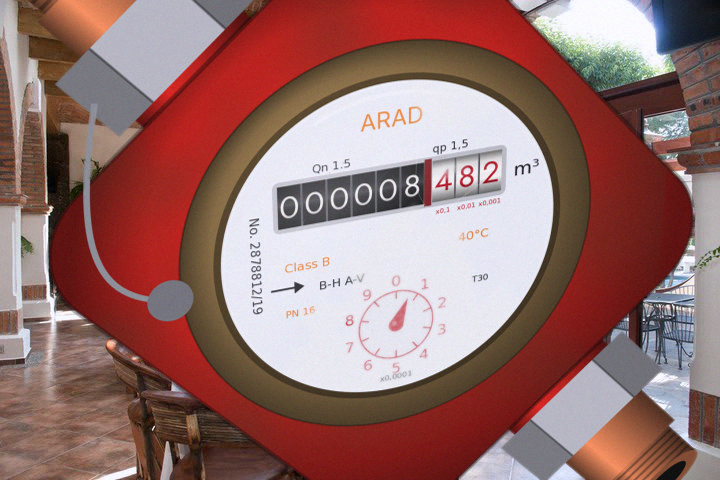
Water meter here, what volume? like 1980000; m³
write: 8.4820; m³
